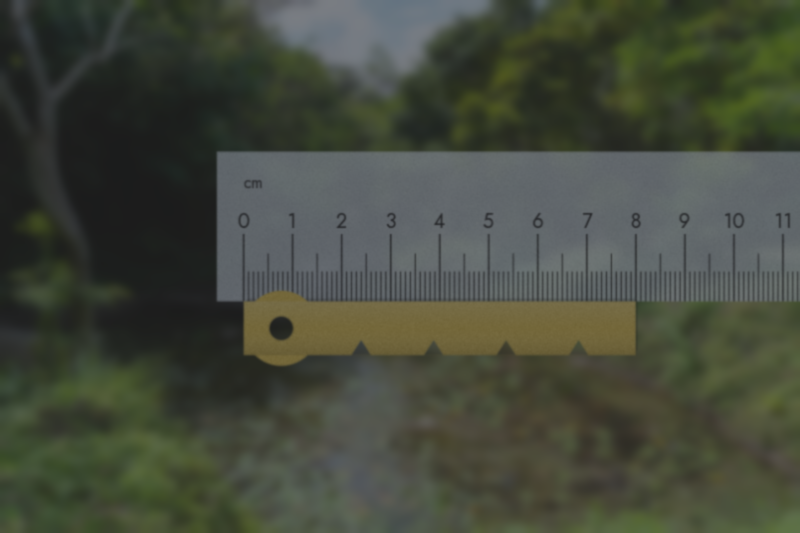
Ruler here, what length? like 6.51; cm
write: 8; cm
